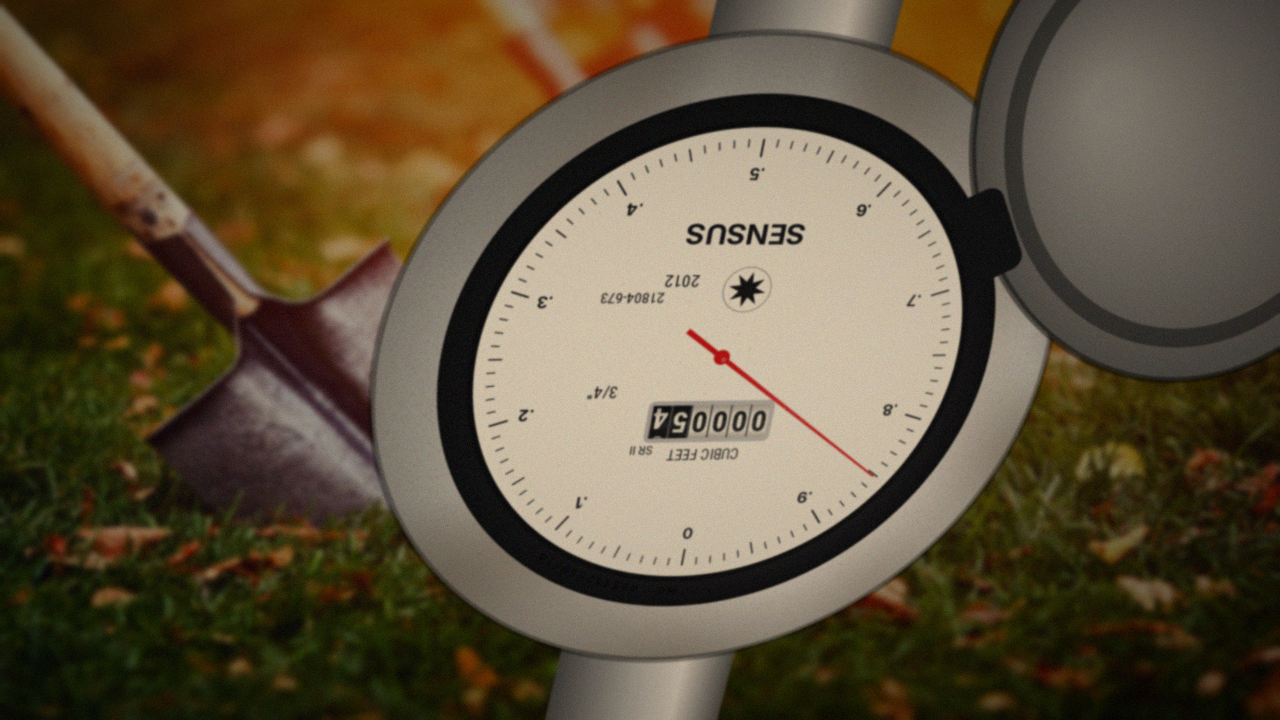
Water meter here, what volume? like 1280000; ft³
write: 53.85; ft³
